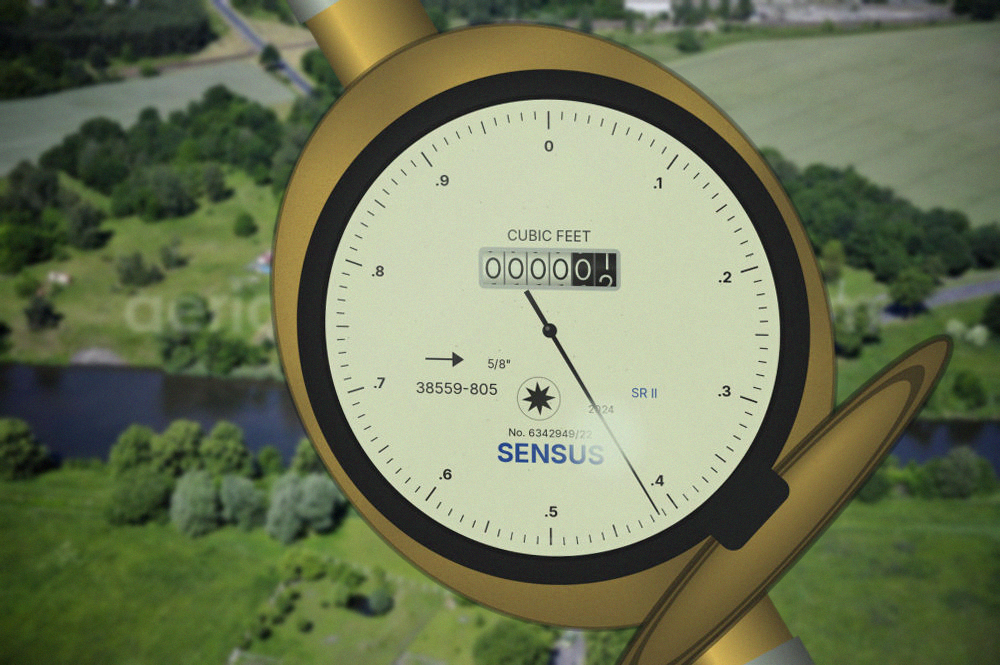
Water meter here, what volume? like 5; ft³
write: 1.41; ft³
